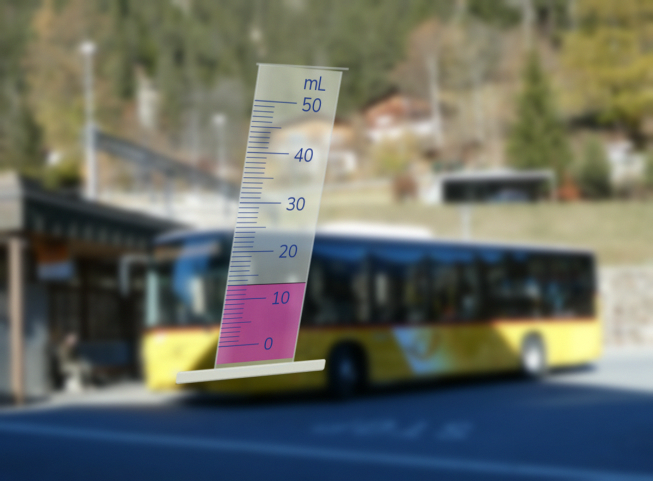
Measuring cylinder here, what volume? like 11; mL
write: 13; mL
